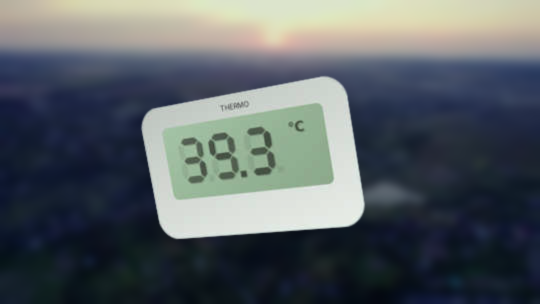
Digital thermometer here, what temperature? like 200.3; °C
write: 39.3; °C
